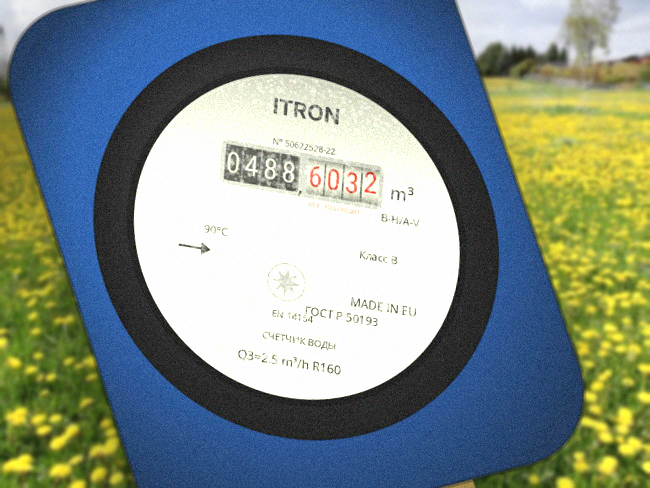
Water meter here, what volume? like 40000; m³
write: 488.6032; m³
